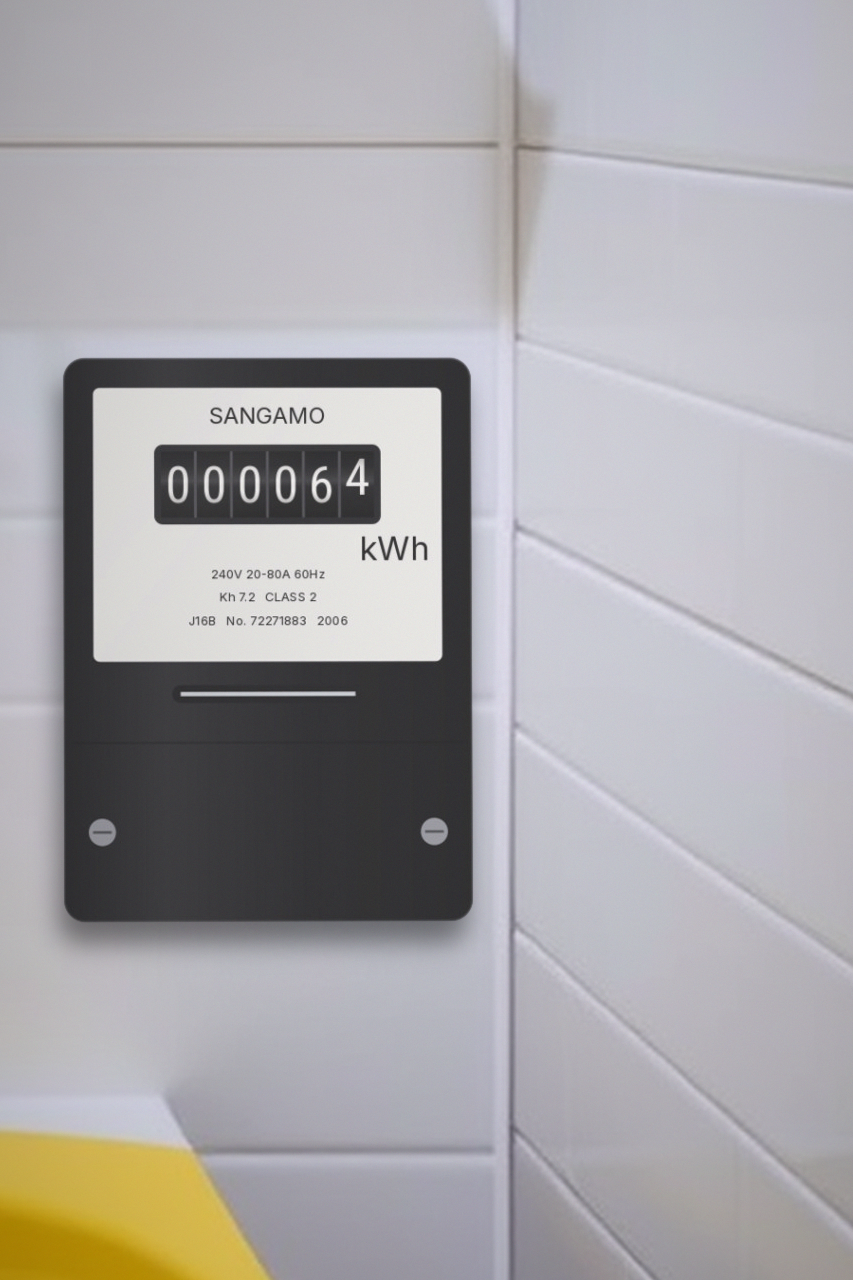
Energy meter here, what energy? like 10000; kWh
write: 64; kWh
